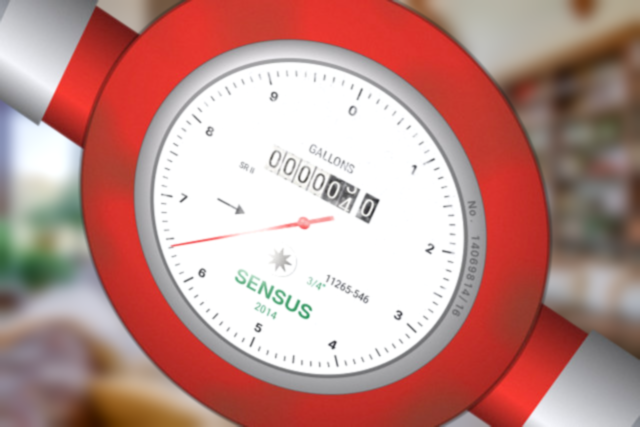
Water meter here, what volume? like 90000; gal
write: 36.4; gal
